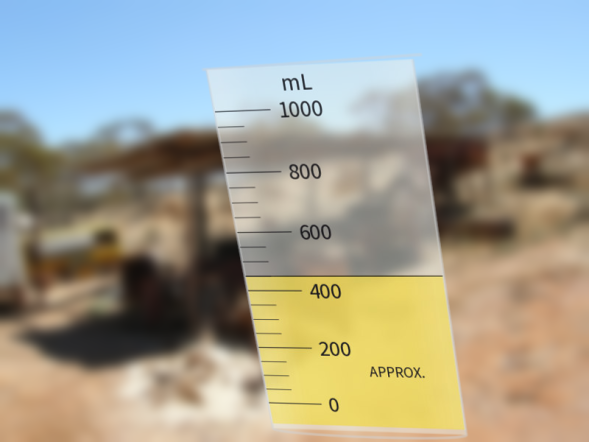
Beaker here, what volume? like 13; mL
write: 450; mL
